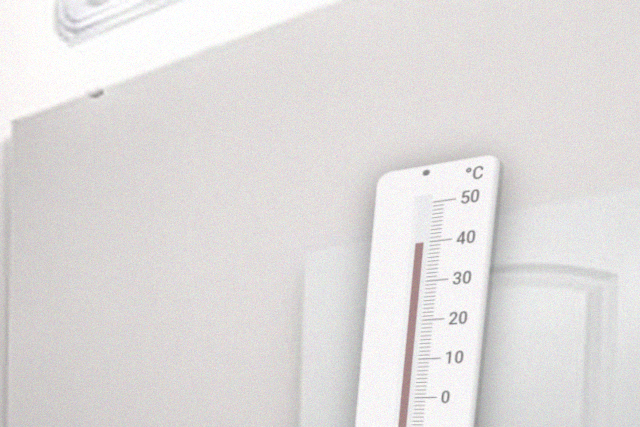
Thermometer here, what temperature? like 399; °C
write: 40; °C
